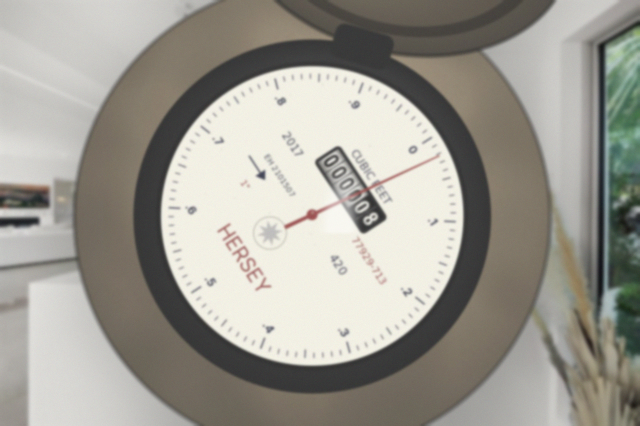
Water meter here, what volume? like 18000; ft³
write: 8.02; ft³
